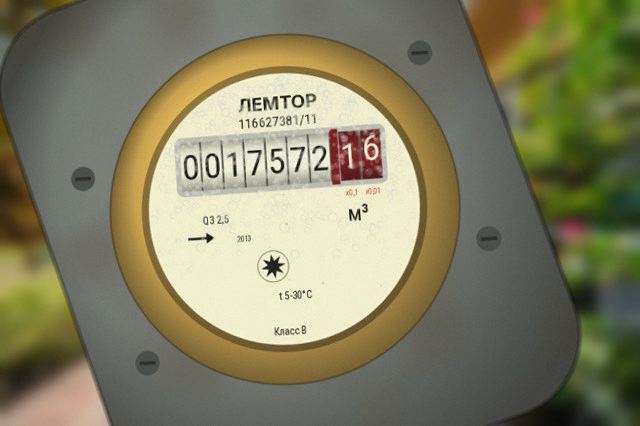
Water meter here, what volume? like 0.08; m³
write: 17572.16; m³
